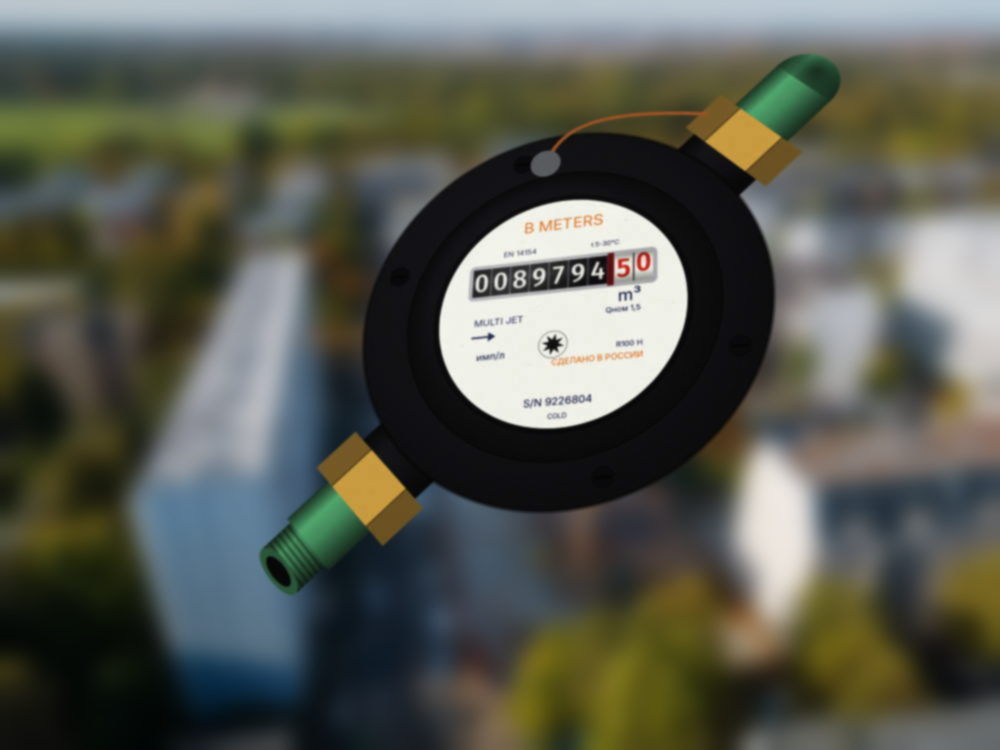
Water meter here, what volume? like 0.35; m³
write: 89794.50; m³
